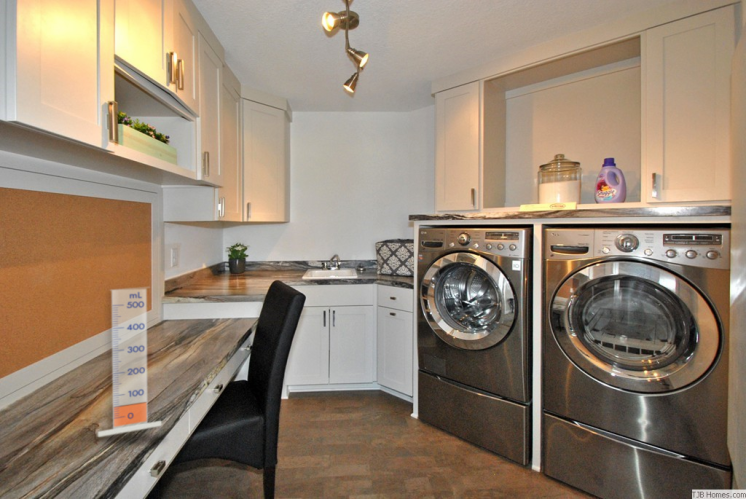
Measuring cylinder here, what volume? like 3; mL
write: 50; mL
